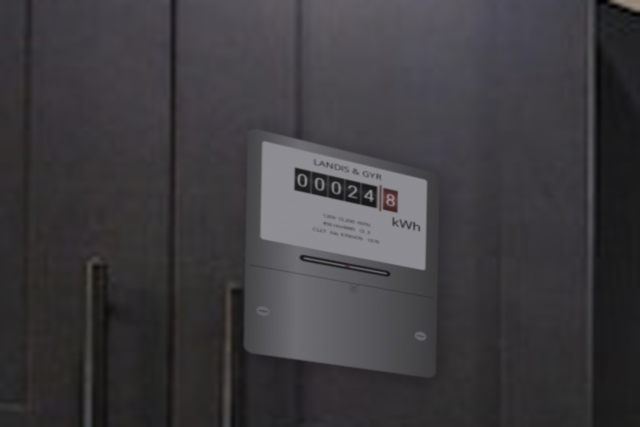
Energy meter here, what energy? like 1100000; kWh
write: 24.8; kWh
